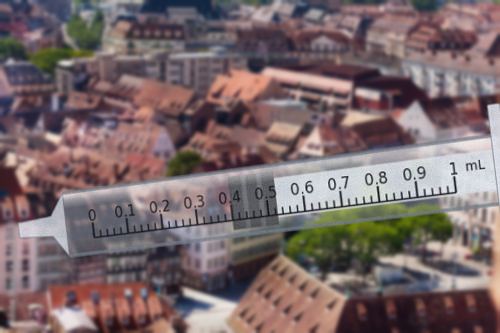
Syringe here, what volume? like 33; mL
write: 0.4; mL
